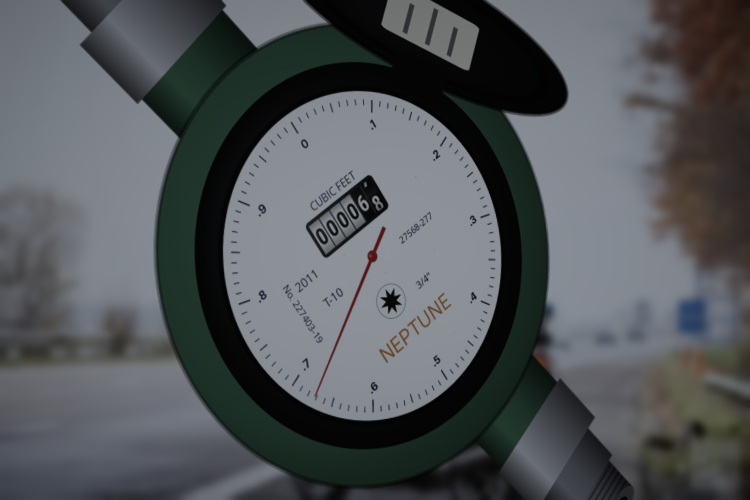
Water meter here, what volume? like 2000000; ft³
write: 67.67; ft³
